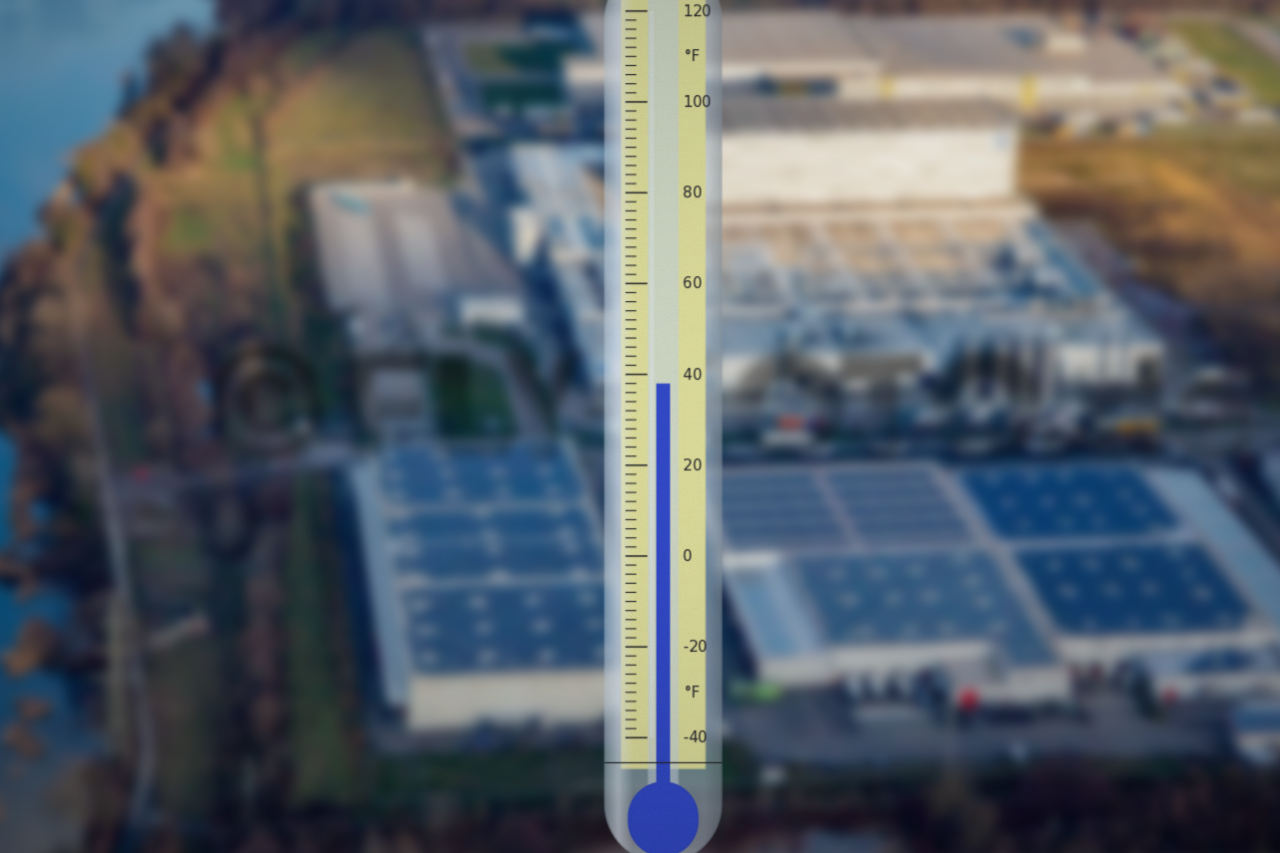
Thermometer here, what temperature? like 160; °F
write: 38; °F
